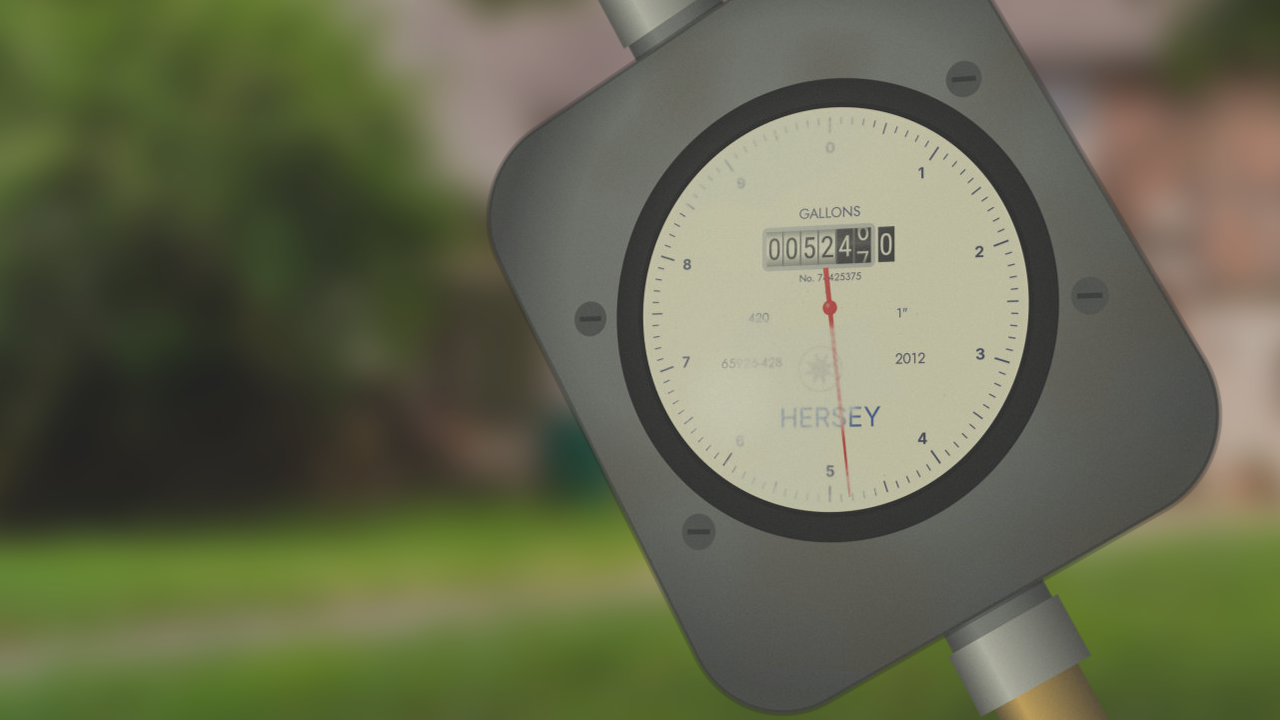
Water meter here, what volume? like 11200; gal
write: 52464.8; gal
